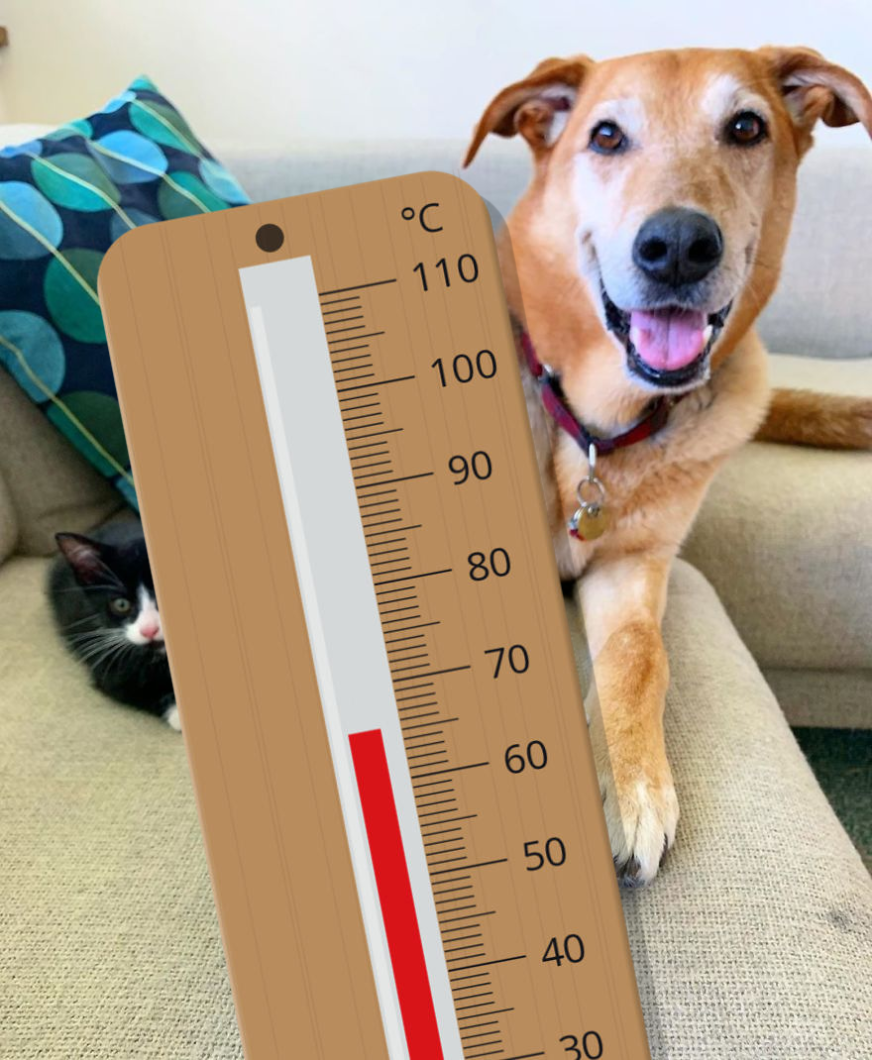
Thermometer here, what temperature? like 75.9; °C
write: 65.5; °C
